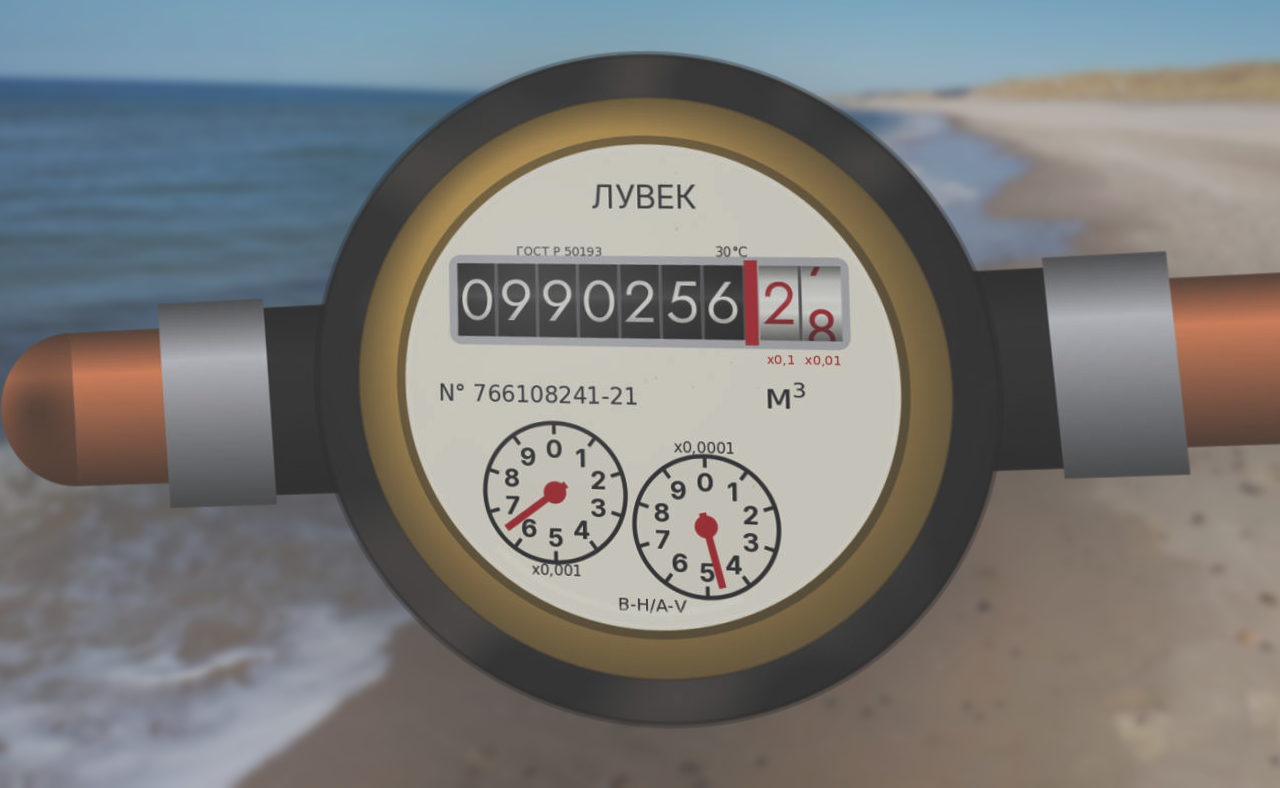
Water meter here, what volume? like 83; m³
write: 990256.2764; m³
